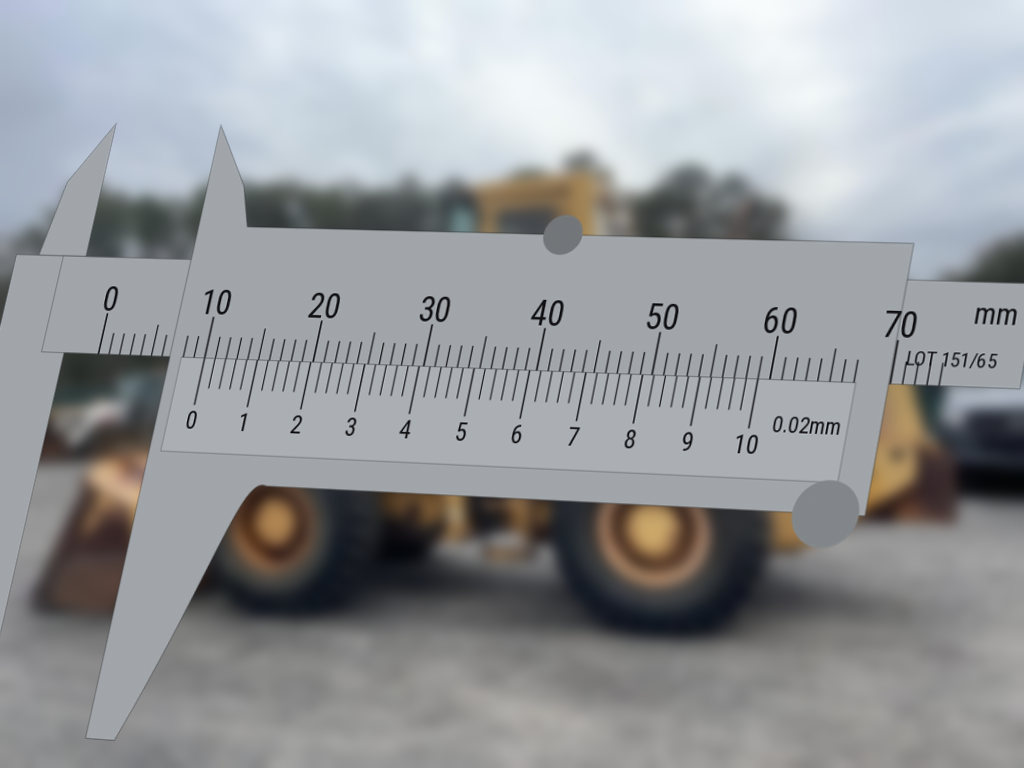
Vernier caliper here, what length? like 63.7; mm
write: 10.0; mm
